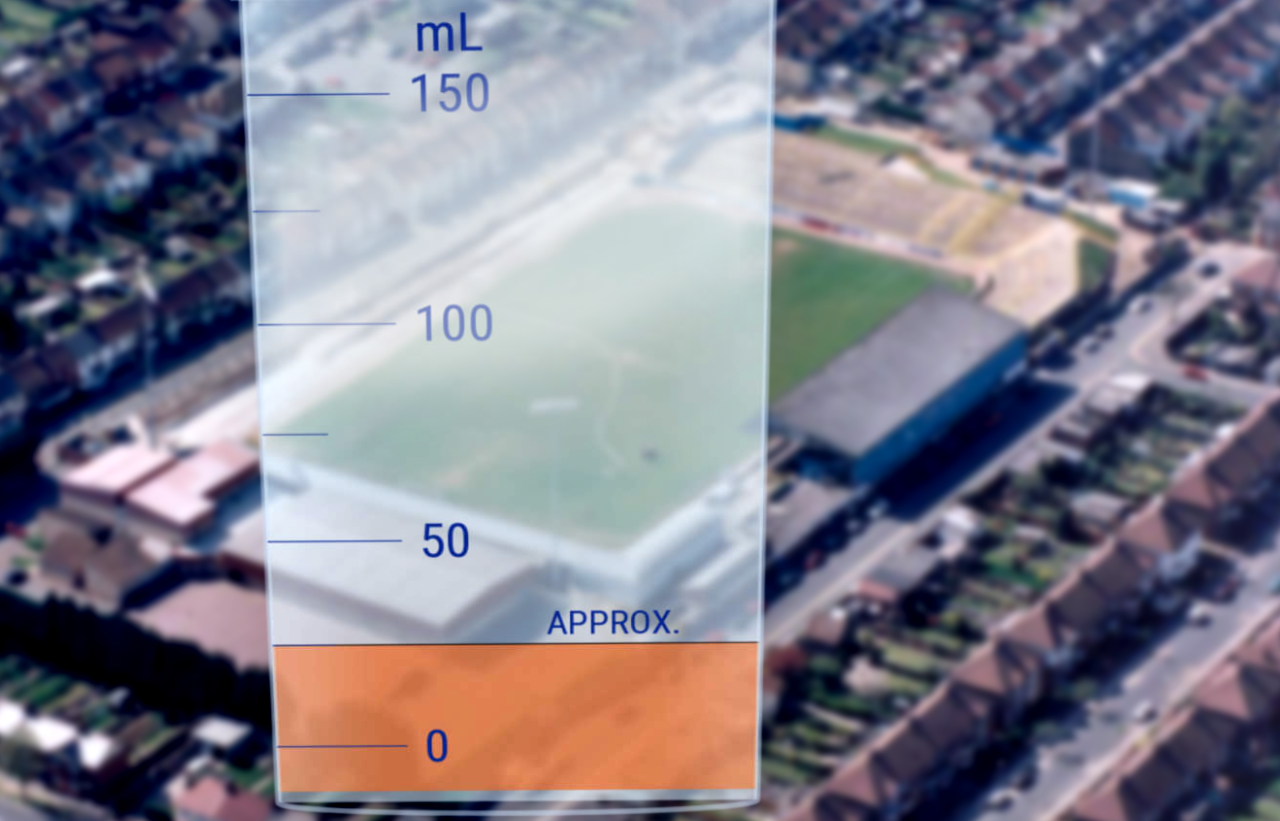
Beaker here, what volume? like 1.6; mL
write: 25; mL
